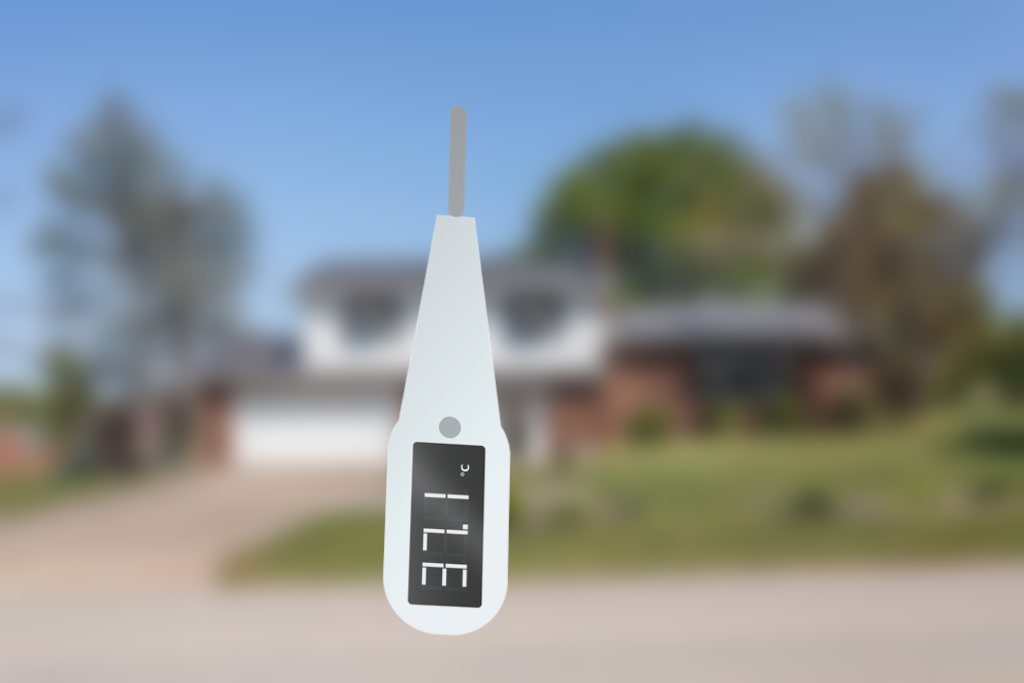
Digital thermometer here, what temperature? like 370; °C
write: 37.1; °C
